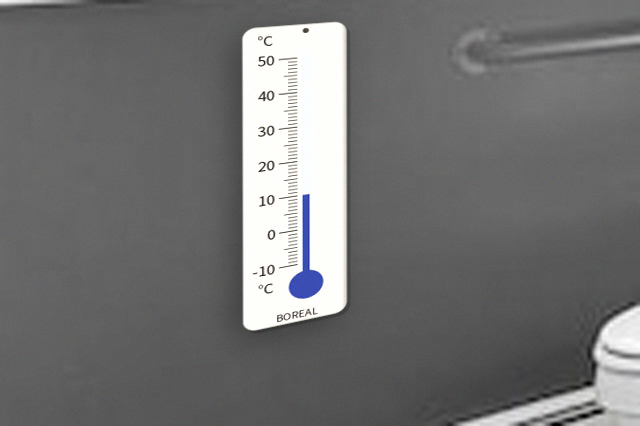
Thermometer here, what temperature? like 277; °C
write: 10; °C
